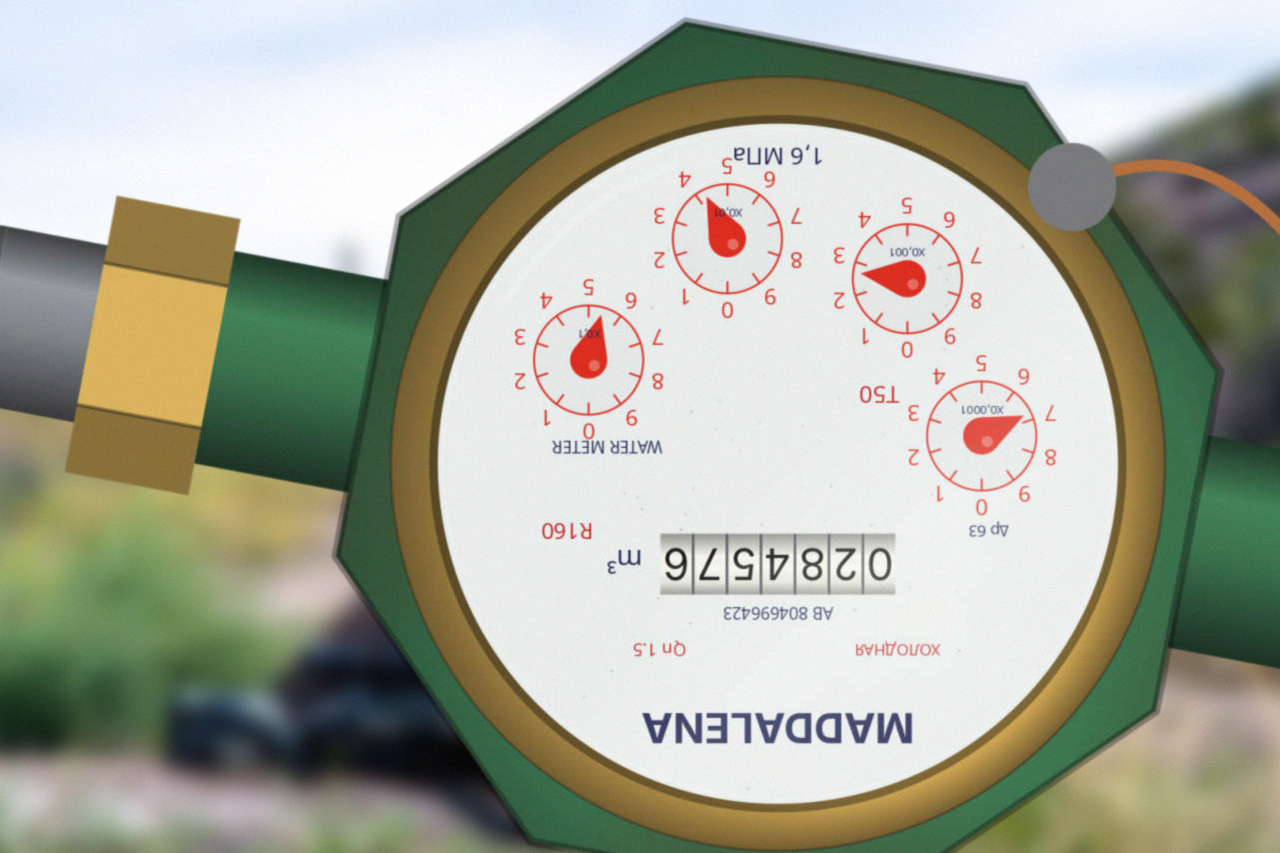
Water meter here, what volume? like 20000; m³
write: 284576.5426; m³
